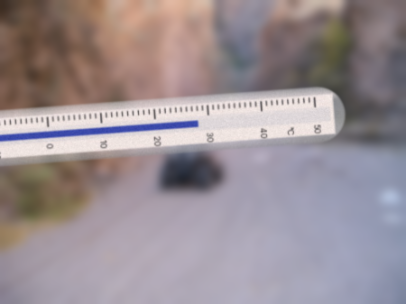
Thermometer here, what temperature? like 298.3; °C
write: 28; °C
